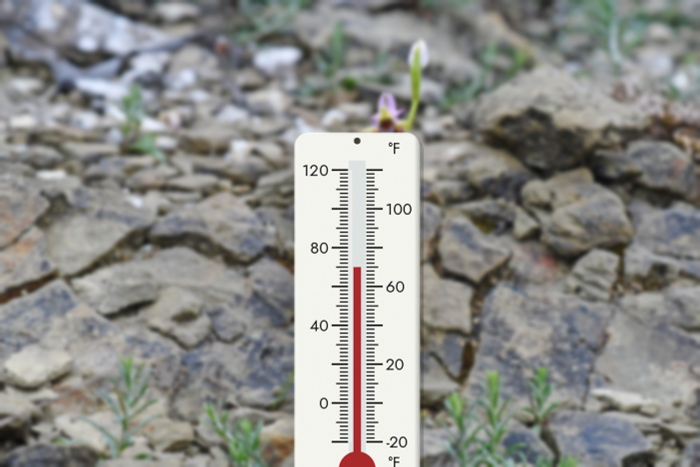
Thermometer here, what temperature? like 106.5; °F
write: 70; °F
